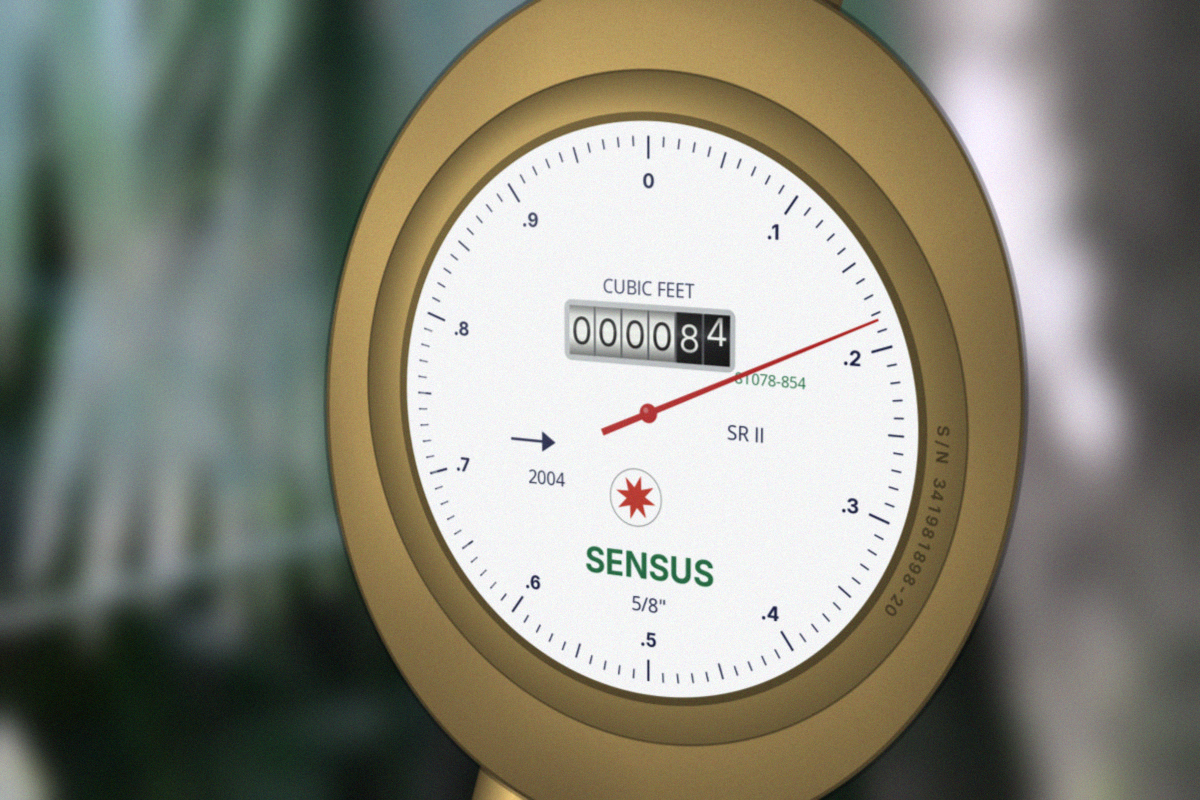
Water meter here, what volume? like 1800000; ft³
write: 84.18; ft³
